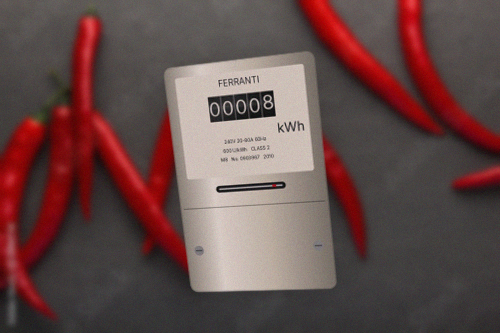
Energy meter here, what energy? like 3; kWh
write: 8; kWh
